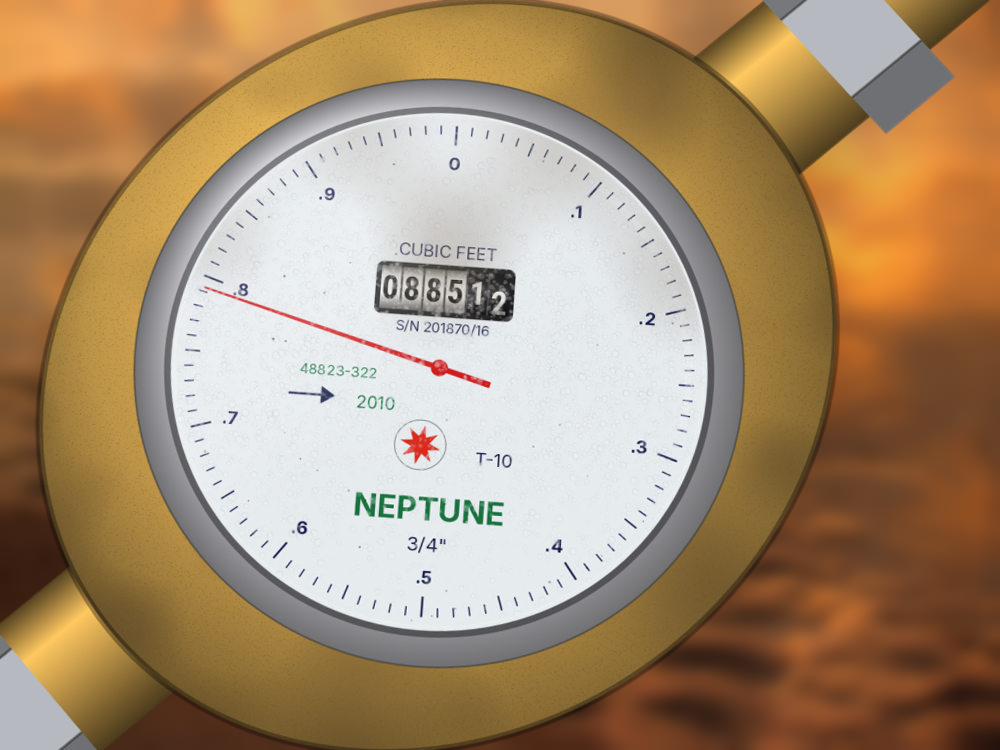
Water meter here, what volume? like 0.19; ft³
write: 88511.79; ft³
